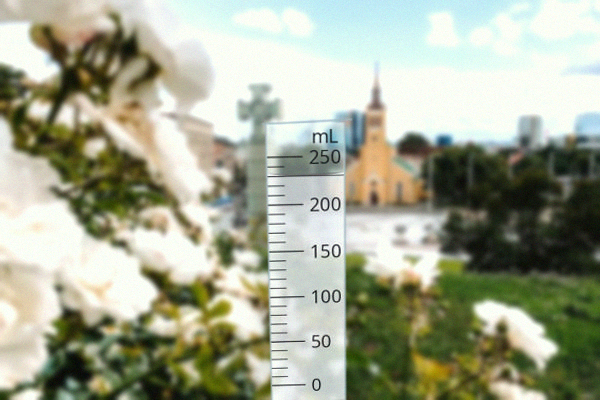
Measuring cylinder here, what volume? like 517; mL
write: 230; mL
